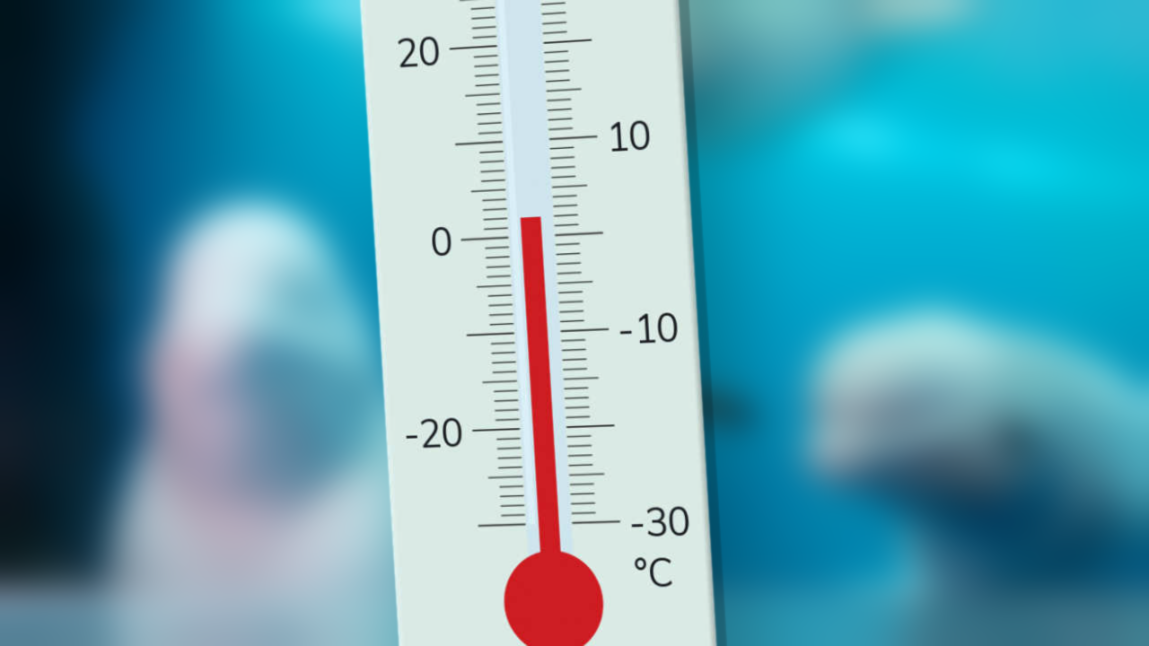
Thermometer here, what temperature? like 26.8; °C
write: 2; °C
